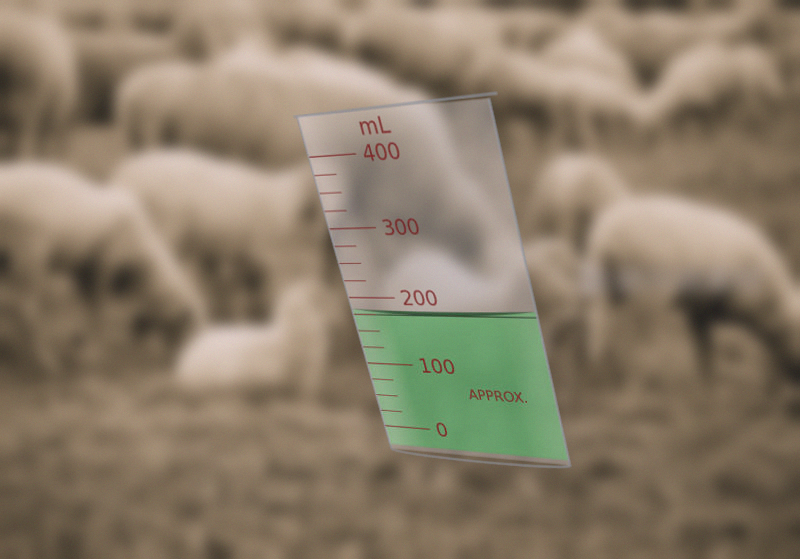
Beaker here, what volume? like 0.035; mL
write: 175; mL
